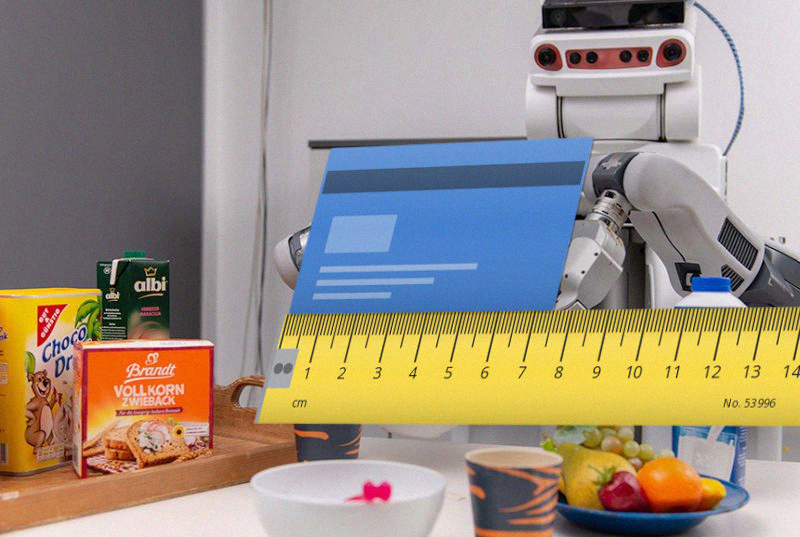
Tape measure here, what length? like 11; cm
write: 7.5; cm
